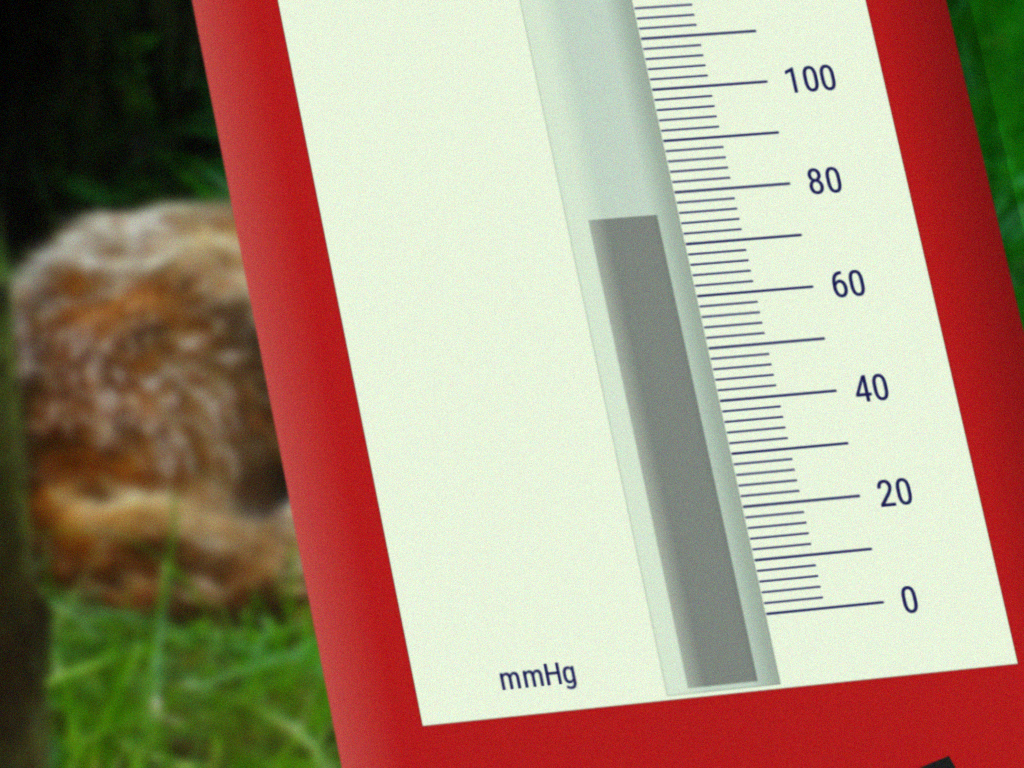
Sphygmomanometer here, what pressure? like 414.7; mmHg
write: 76; mmHg
